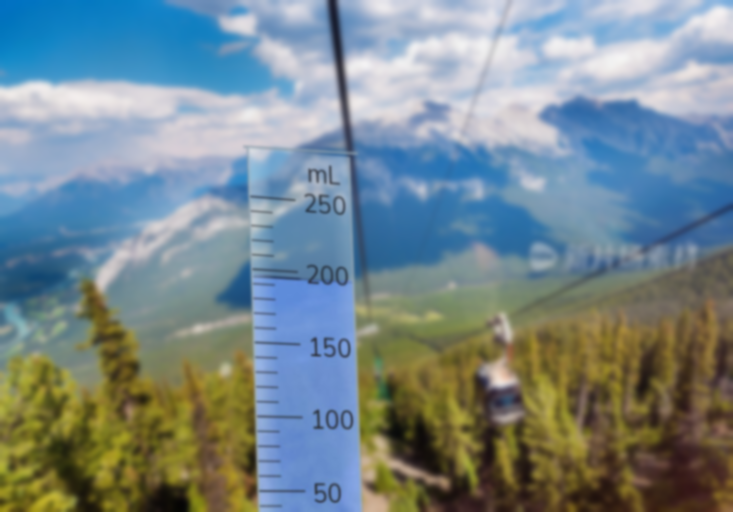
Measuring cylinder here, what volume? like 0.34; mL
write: 195; mL
